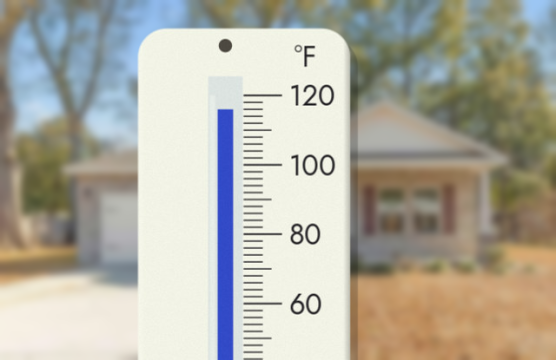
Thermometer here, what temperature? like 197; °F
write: 116; °F
